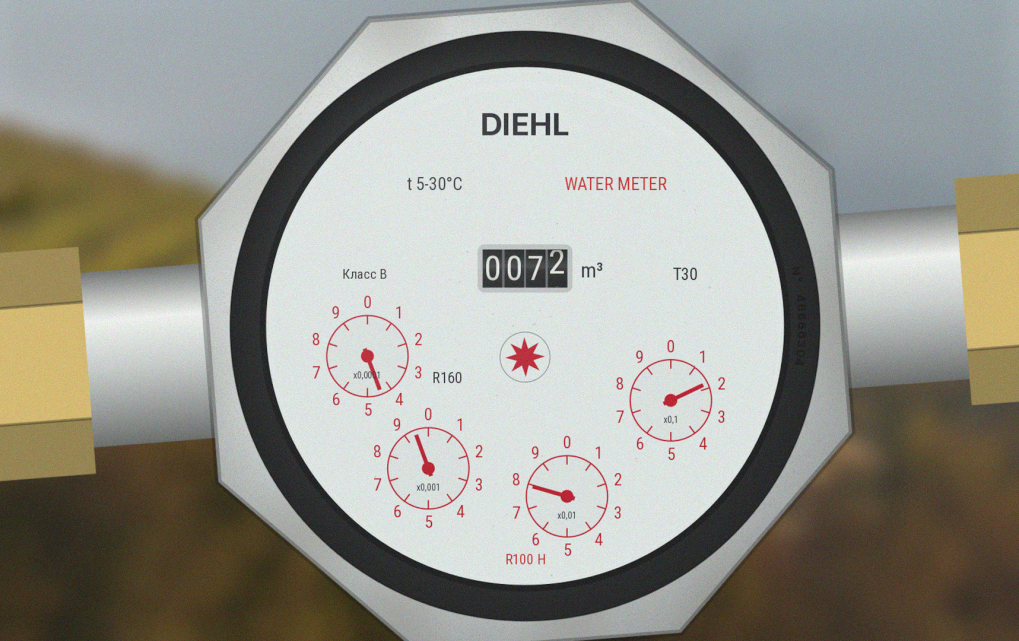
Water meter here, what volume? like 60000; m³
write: 72.1794; m³
